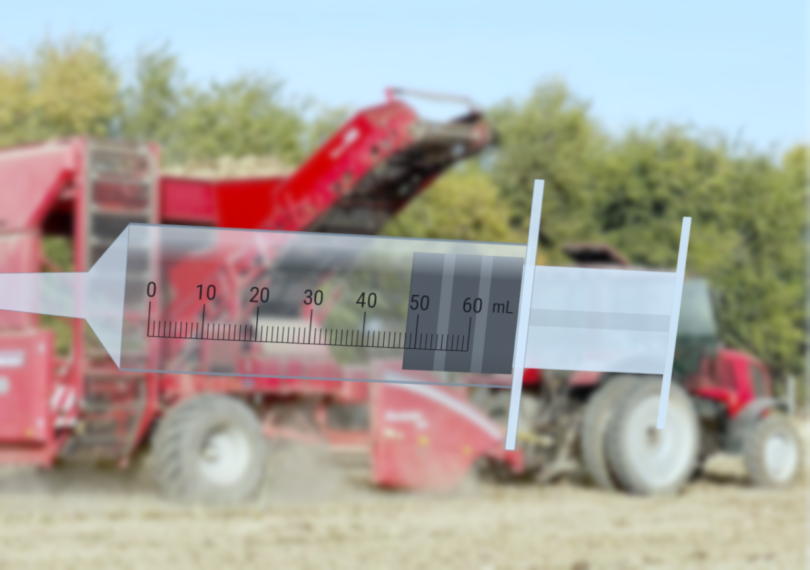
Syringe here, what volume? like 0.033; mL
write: 48; mL
